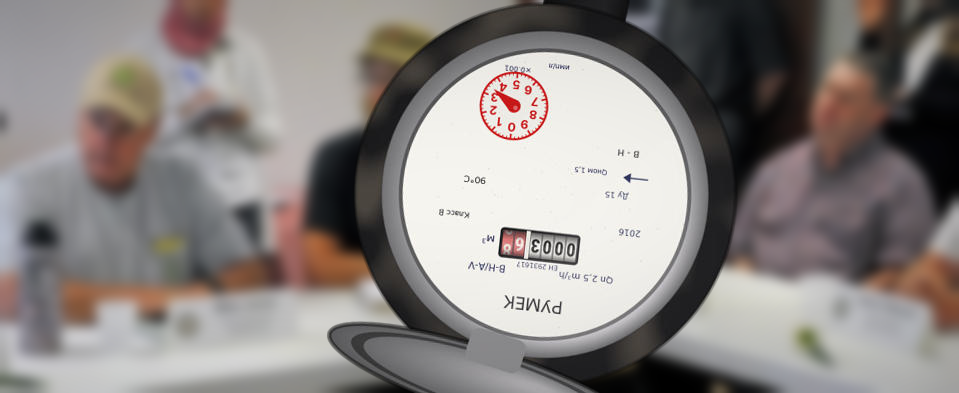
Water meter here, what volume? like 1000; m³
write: 3.683; m³
